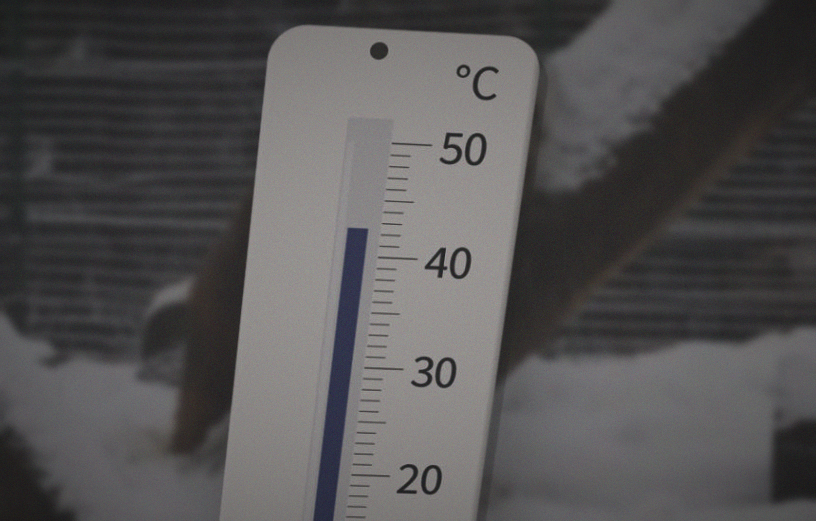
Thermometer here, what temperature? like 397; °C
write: 42.5; °C
